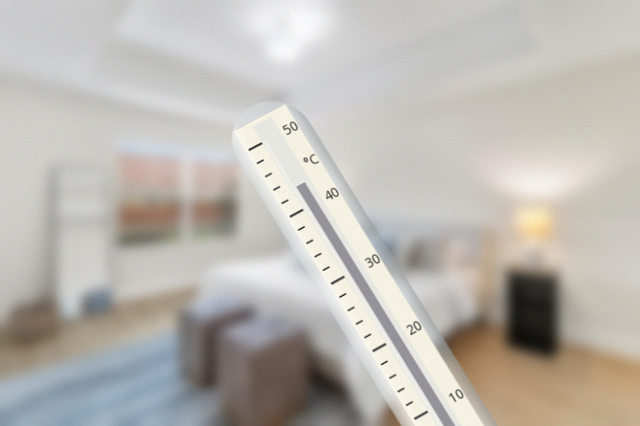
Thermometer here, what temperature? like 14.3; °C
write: 43; °C
